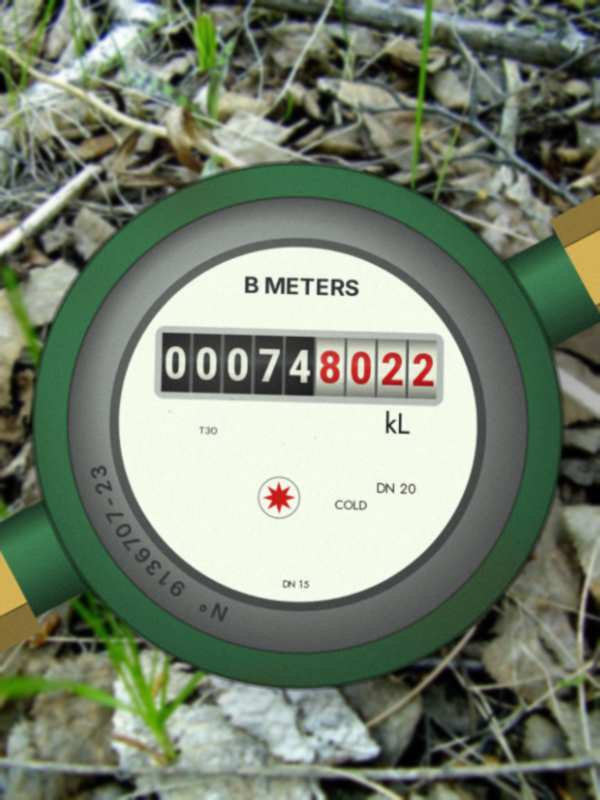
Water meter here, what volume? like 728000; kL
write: 74.8022; kL
